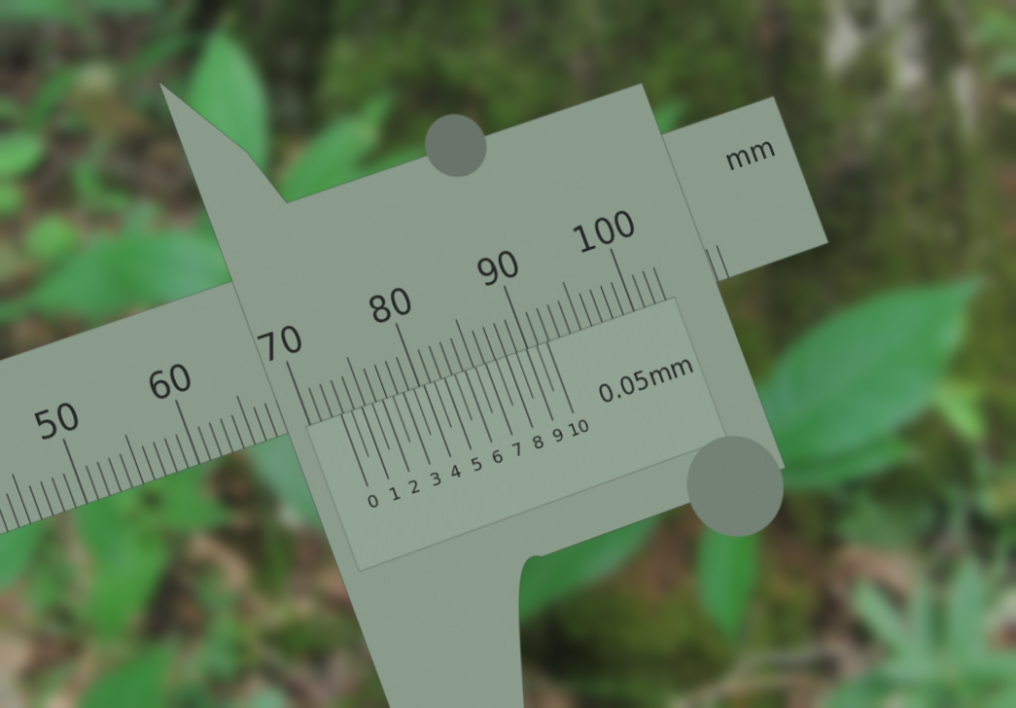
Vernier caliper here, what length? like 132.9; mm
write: 72.8; mm
